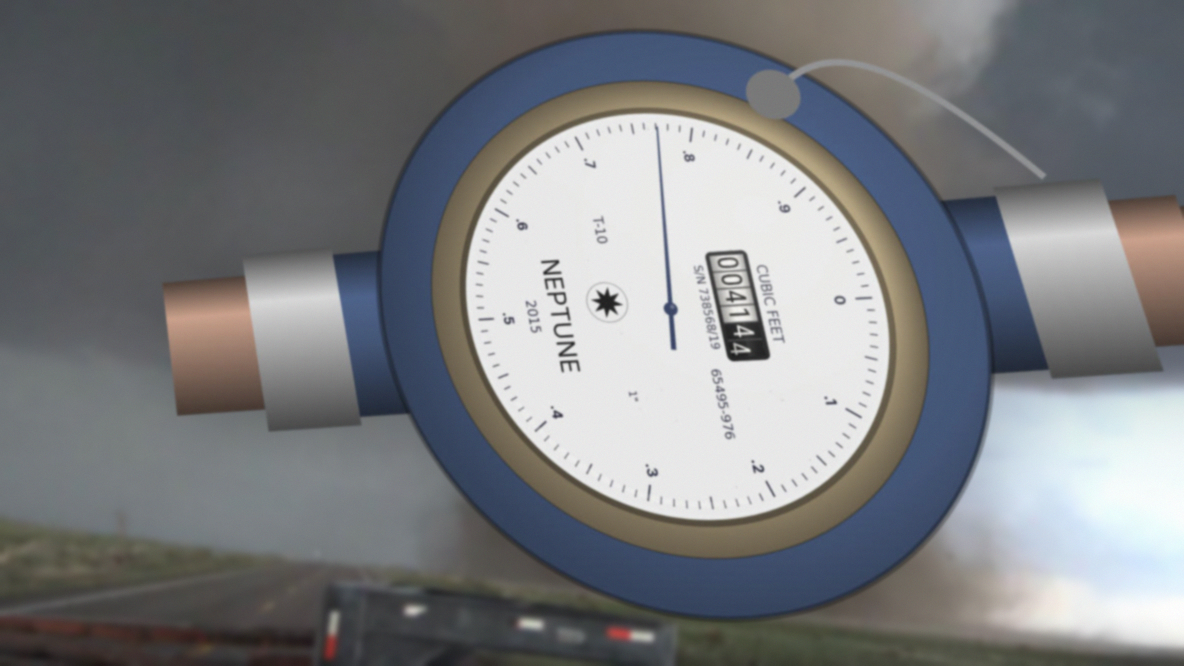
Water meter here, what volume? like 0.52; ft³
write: 4143.77; ft³
